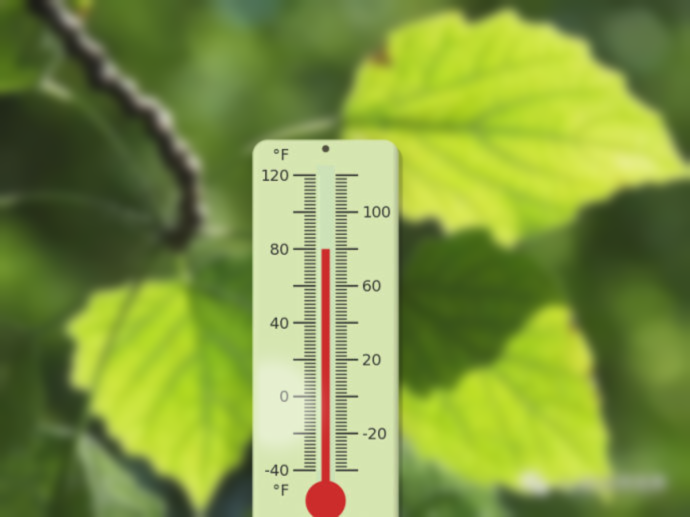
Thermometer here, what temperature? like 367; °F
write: 80; °F
